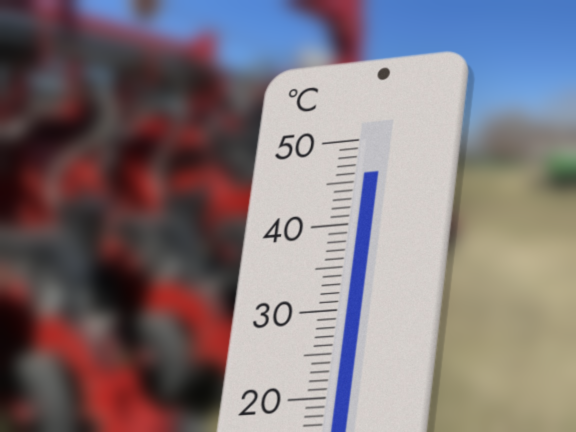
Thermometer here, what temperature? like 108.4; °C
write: 46; °C
